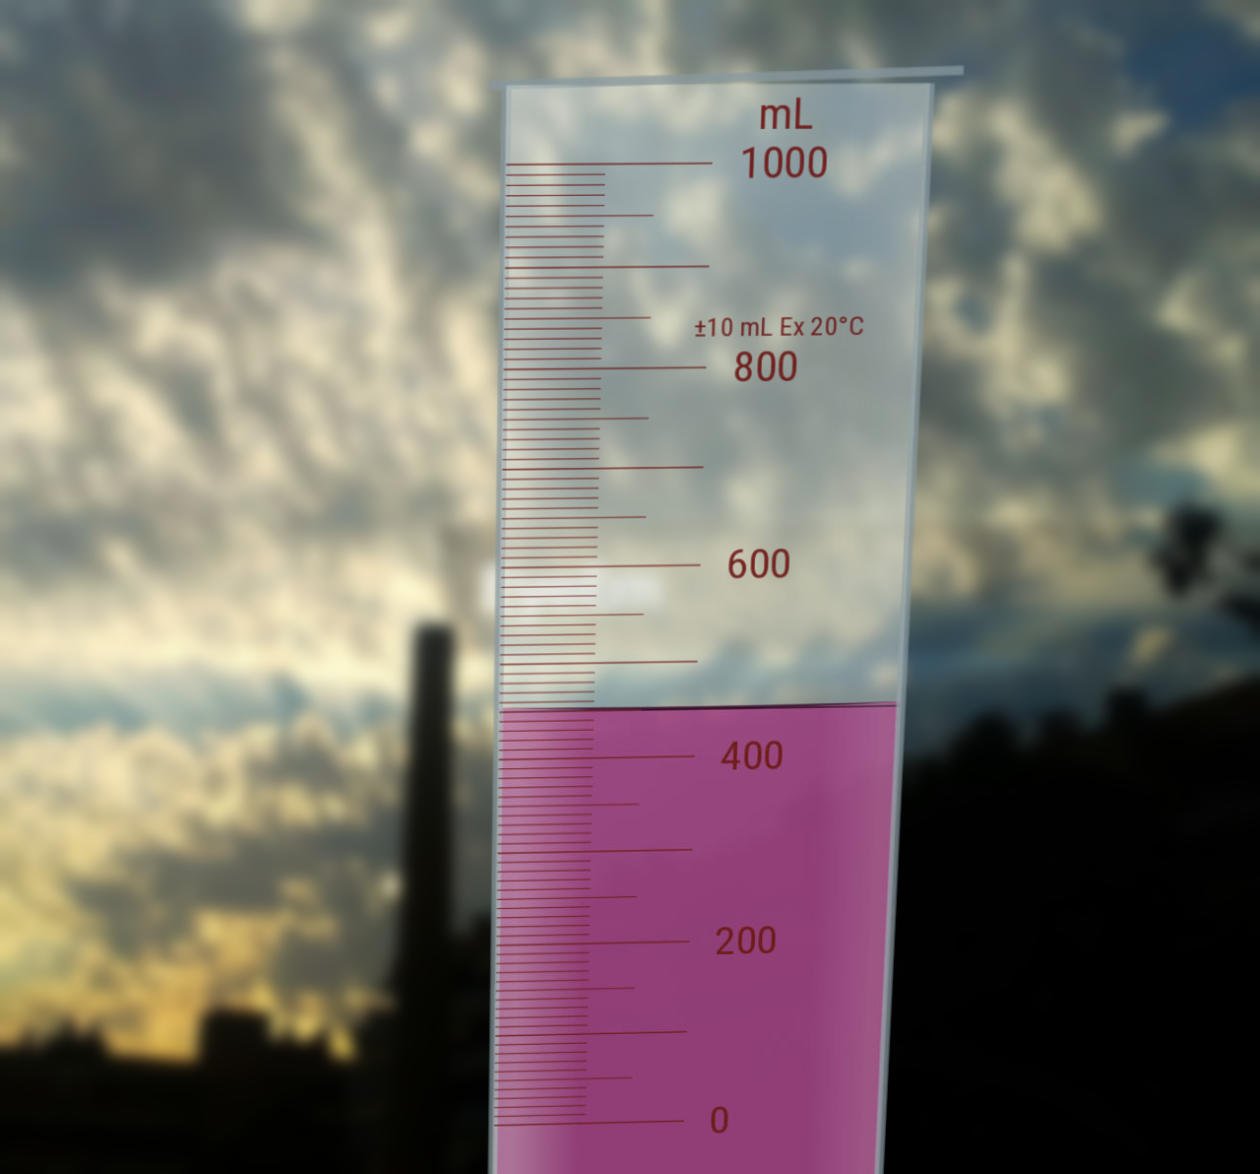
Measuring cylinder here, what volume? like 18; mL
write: 450; mL
